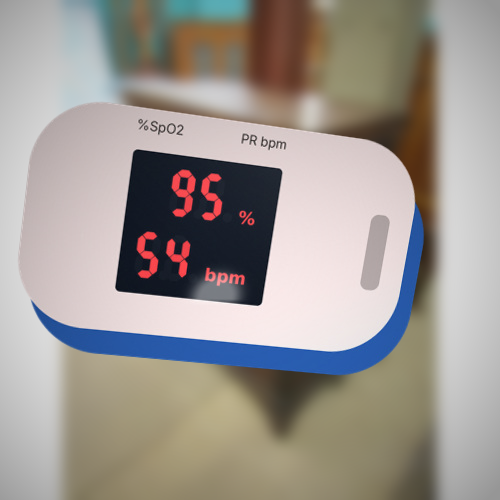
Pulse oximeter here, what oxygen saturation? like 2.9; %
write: 95; %
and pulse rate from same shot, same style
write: 54; bpm
